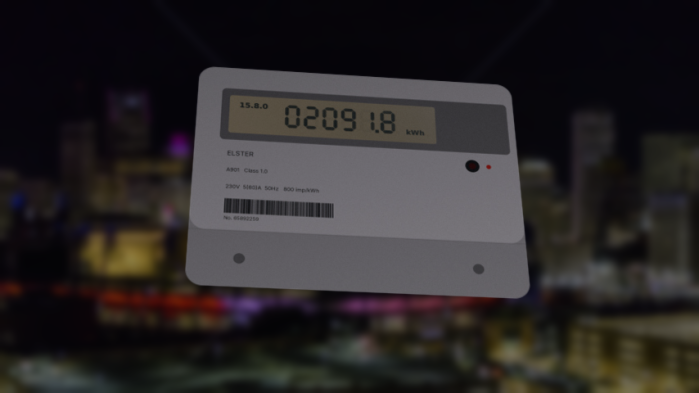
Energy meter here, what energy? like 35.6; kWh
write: 2091.8; kWh
